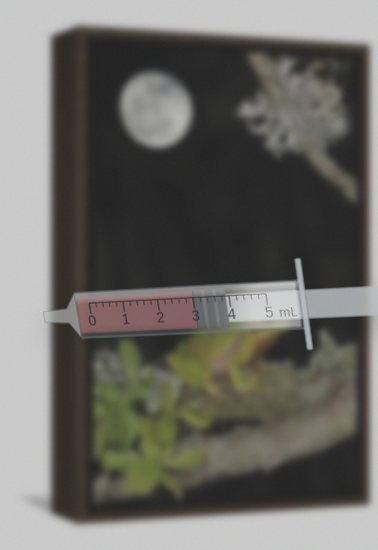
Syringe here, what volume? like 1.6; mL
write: 3; mL
